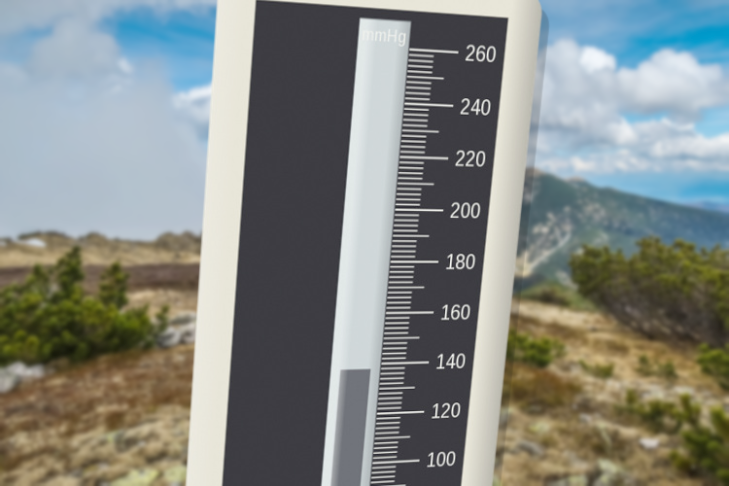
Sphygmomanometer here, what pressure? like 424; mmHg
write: 138; mmHg
